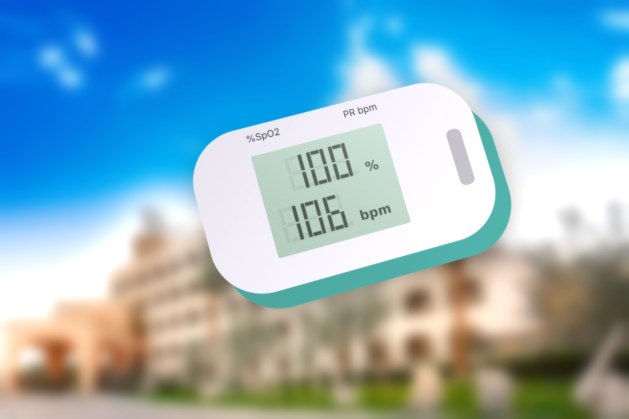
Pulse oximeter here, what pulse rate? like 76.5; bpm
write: 106; bpm
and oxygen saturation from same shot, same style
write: 100; %
